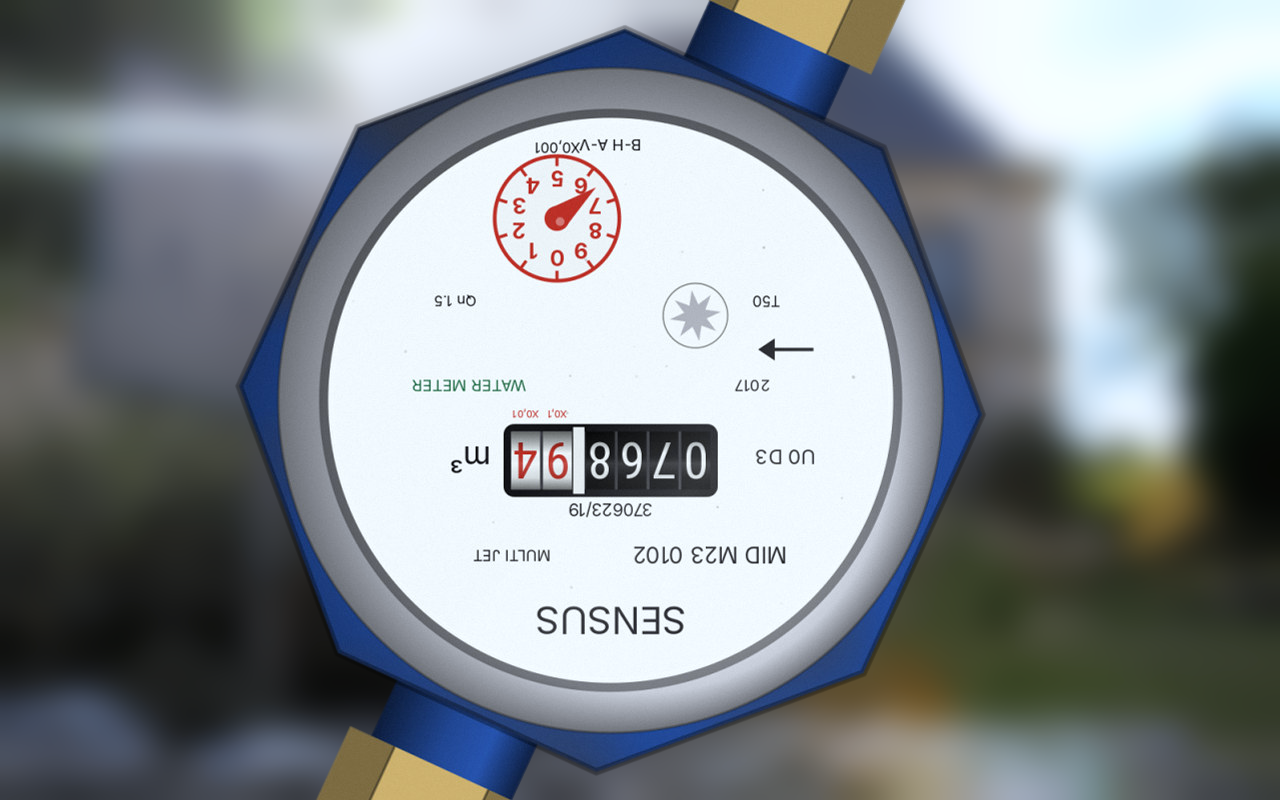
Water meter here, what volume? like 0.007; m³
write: 768.946; m³
